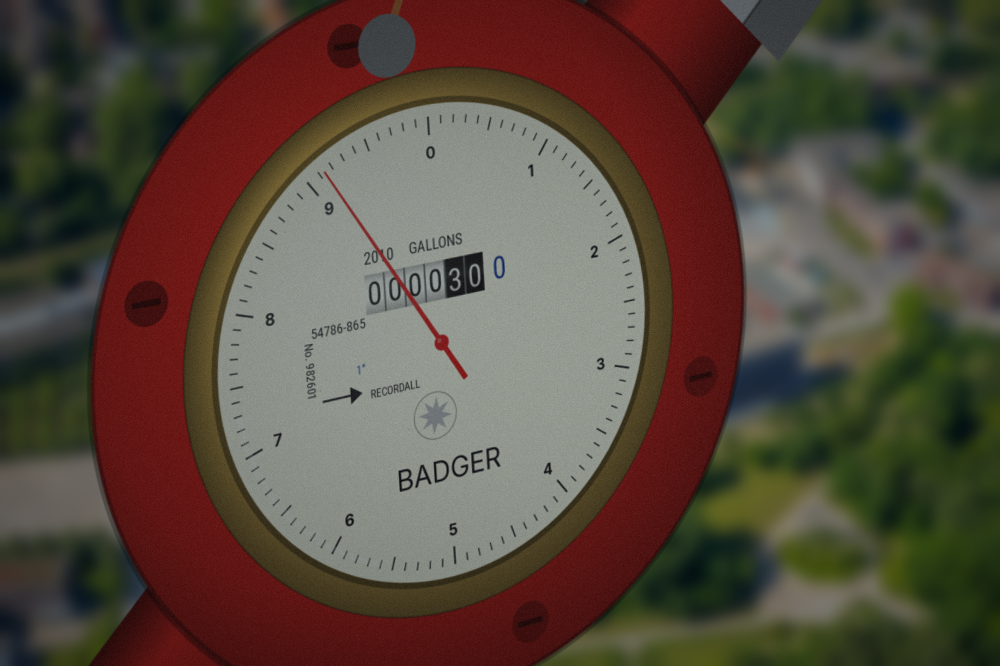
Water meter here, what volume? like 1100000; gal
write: 299.1; gal
